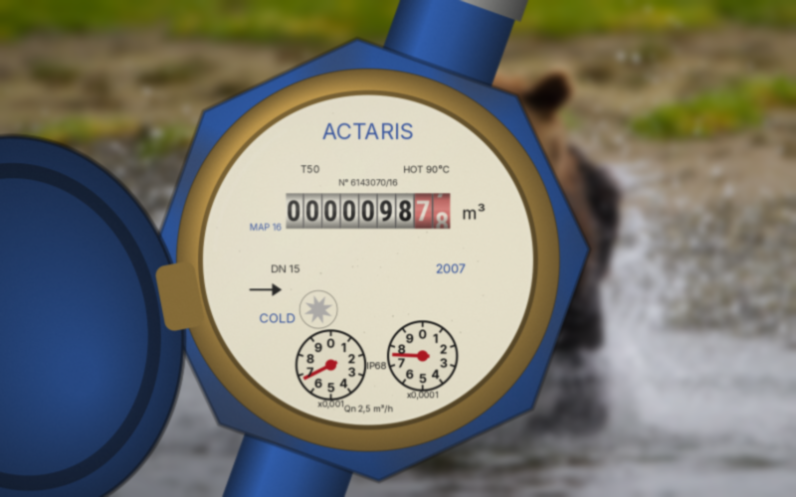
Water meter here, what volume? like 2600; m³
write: 98.7767; m³
